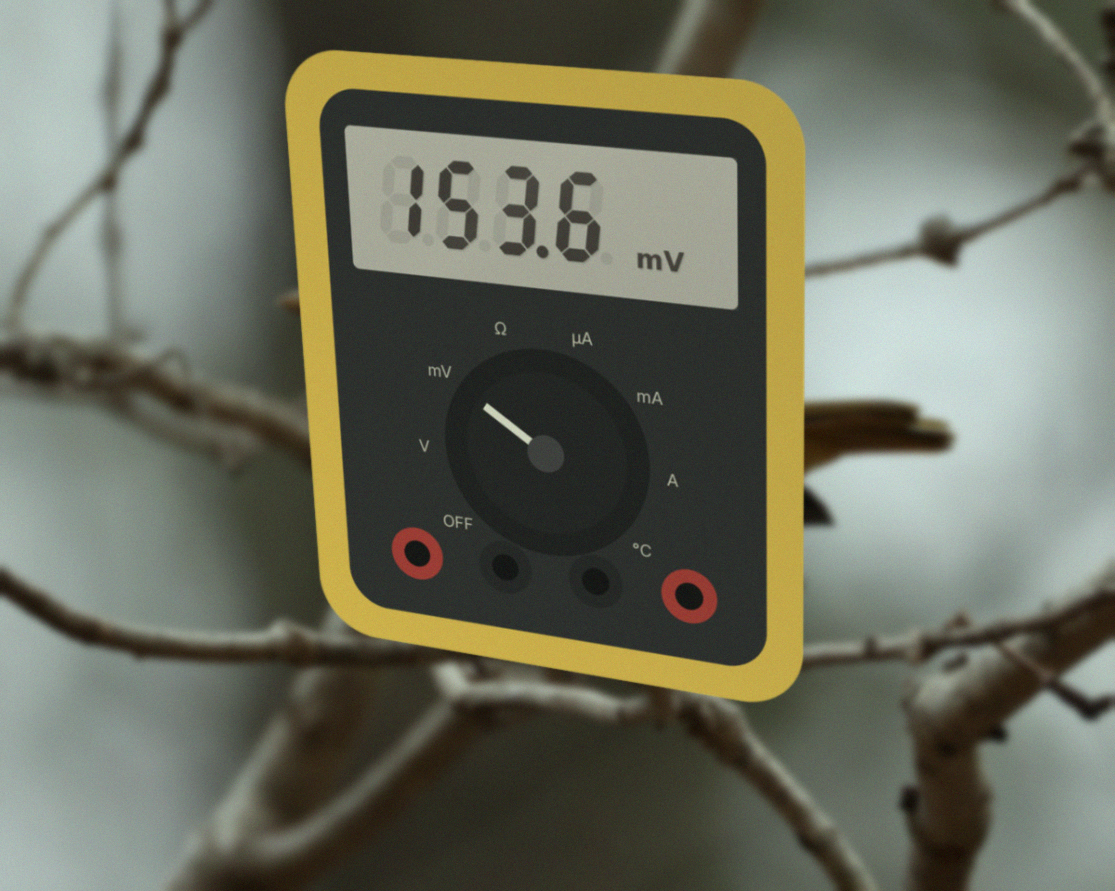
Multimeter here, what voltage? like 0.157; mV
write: 153.6; mV
